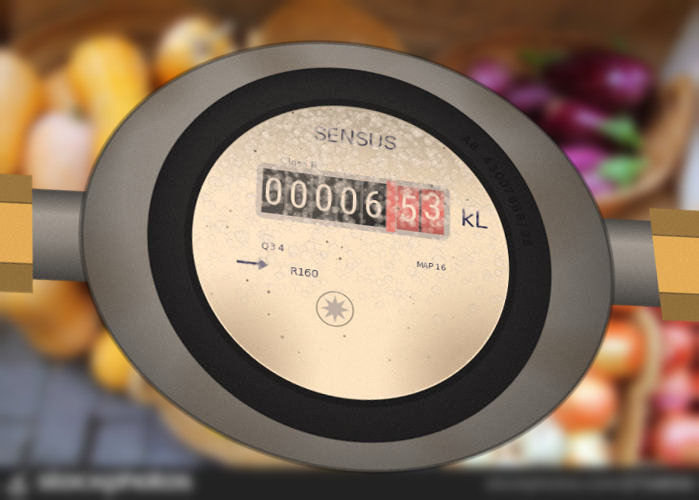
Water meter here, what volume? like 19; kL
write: 6.53; kL
